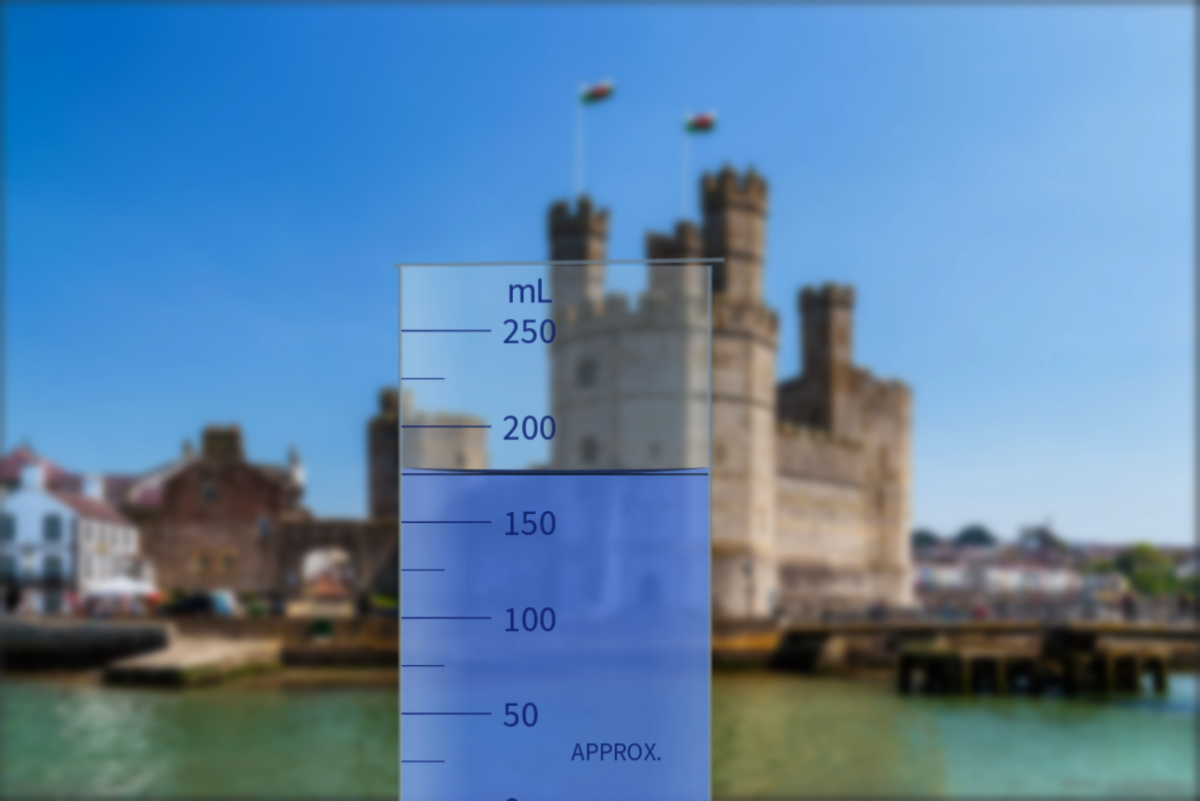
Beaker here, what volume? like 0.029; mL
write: 175; mL
